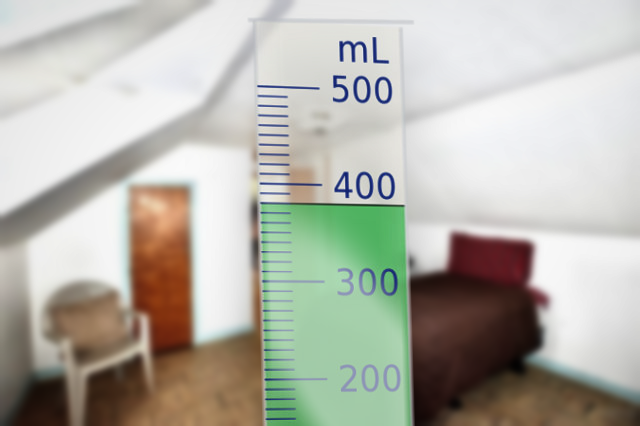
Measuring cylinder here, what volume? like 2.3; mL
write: 380; mL
